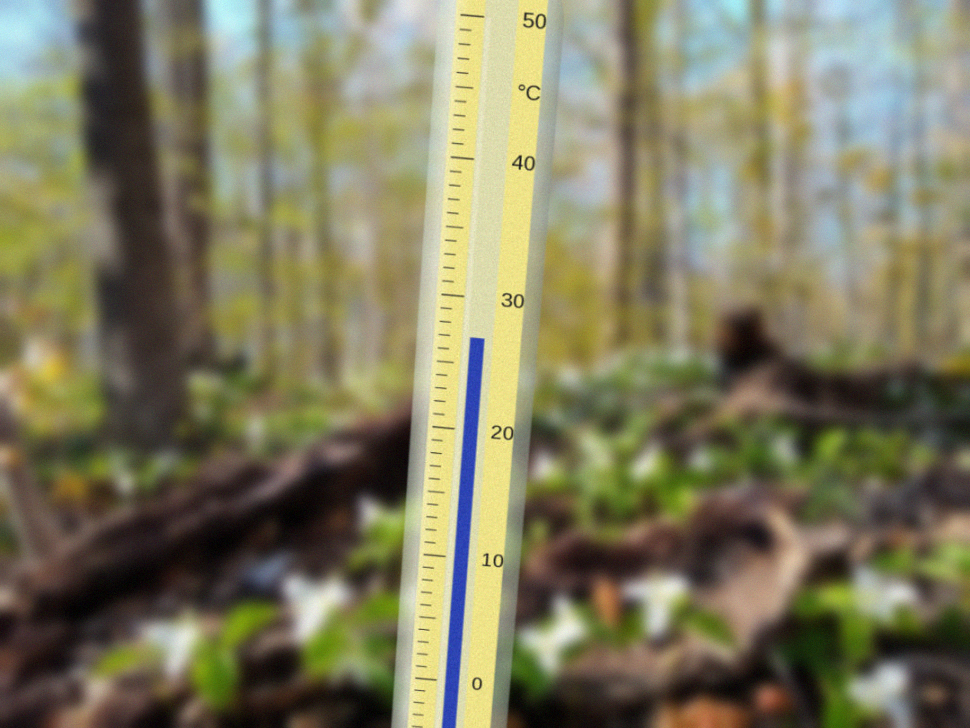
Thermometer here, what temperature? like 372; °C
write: 27; °C
